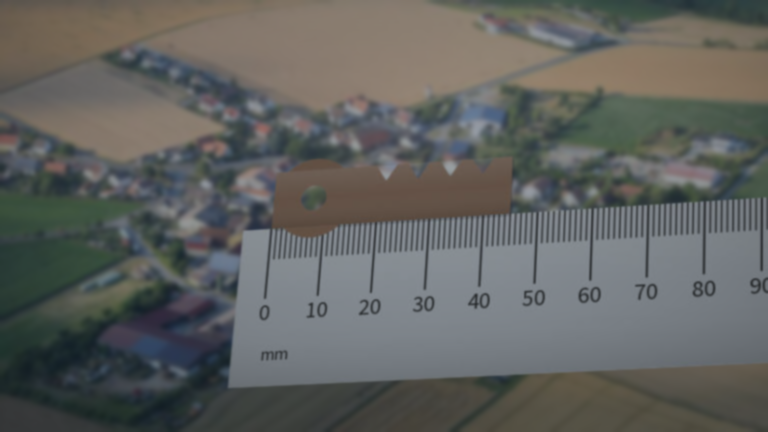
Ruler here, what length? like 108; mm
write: 45; mm
